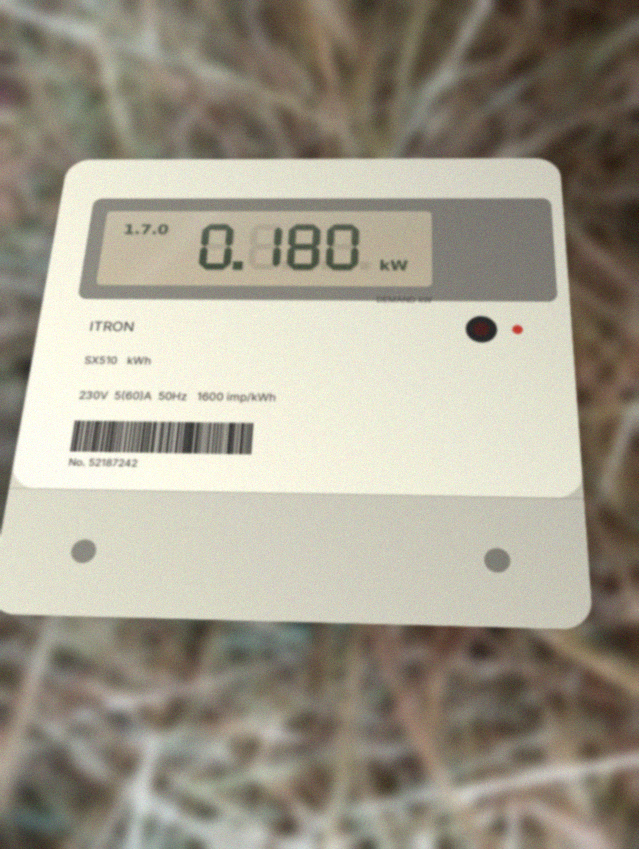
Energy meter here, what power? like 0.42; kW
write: 0.180; kW
